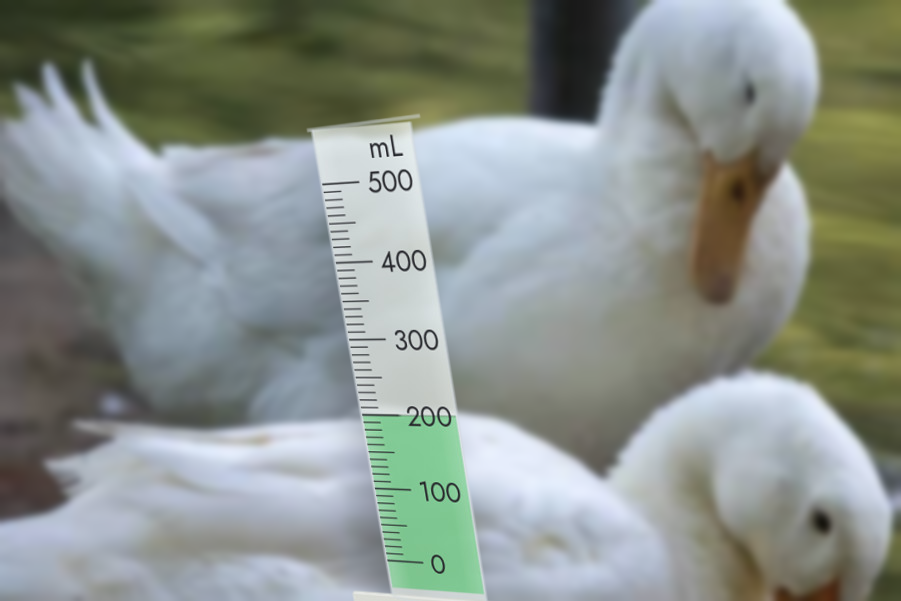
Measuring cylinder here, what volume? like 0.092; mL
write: 200; mL
